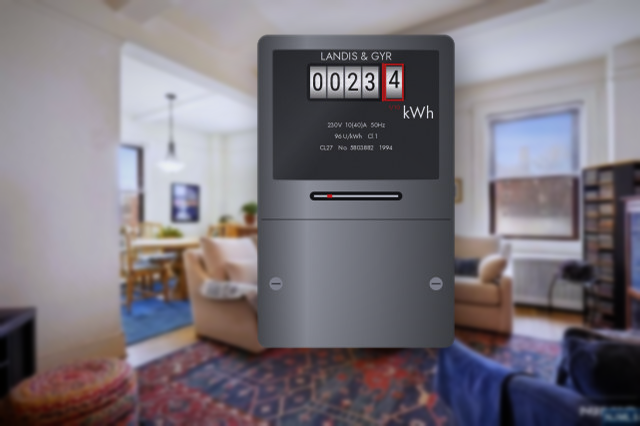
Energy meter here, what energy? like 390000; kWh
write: 23.4; kWh
